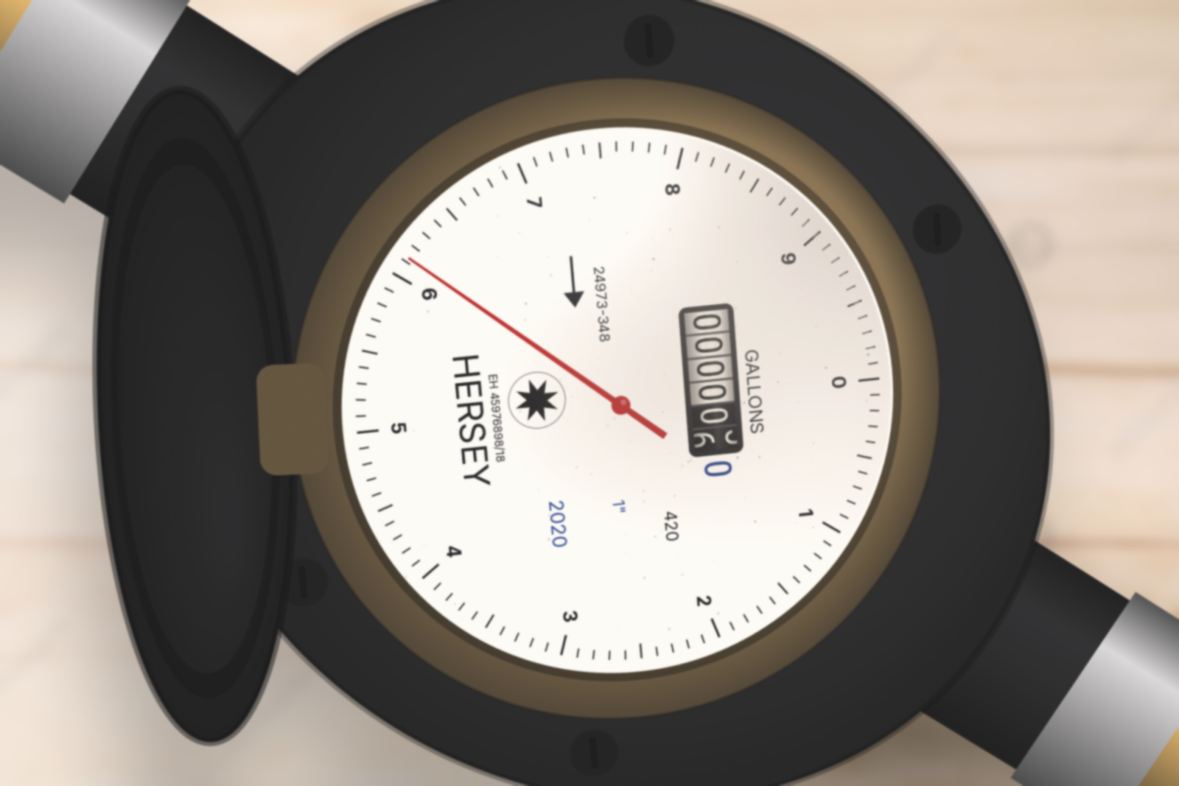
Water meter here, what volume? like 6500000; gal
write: 56.1; gal
